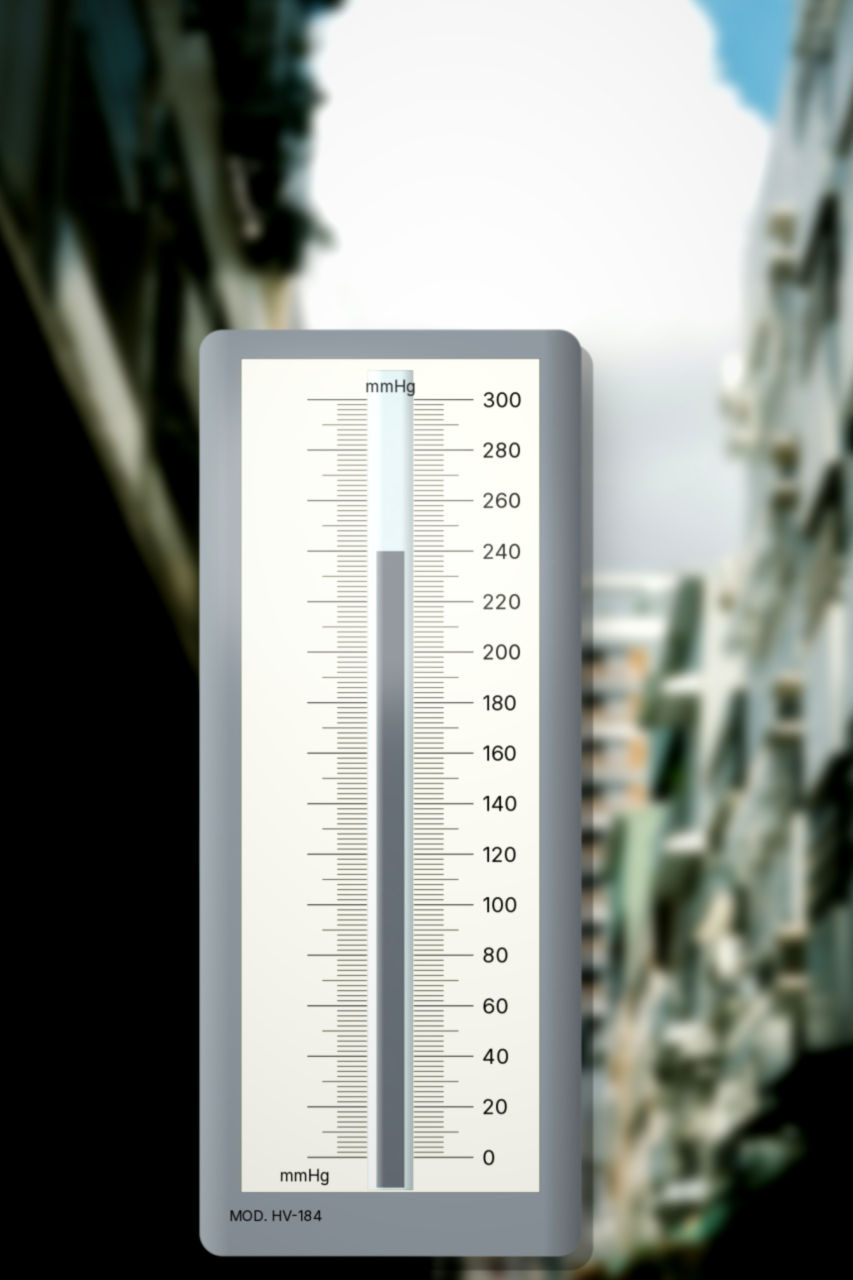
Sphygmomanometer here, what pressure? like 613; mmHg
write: 240; mmHg
